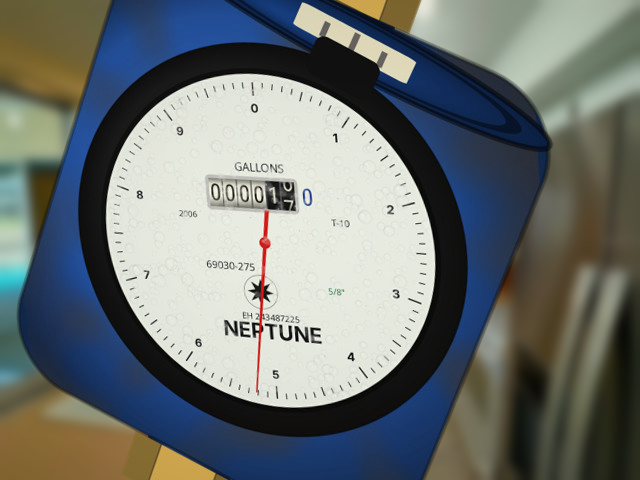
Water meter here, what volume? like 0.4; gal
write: 165.2; gal
